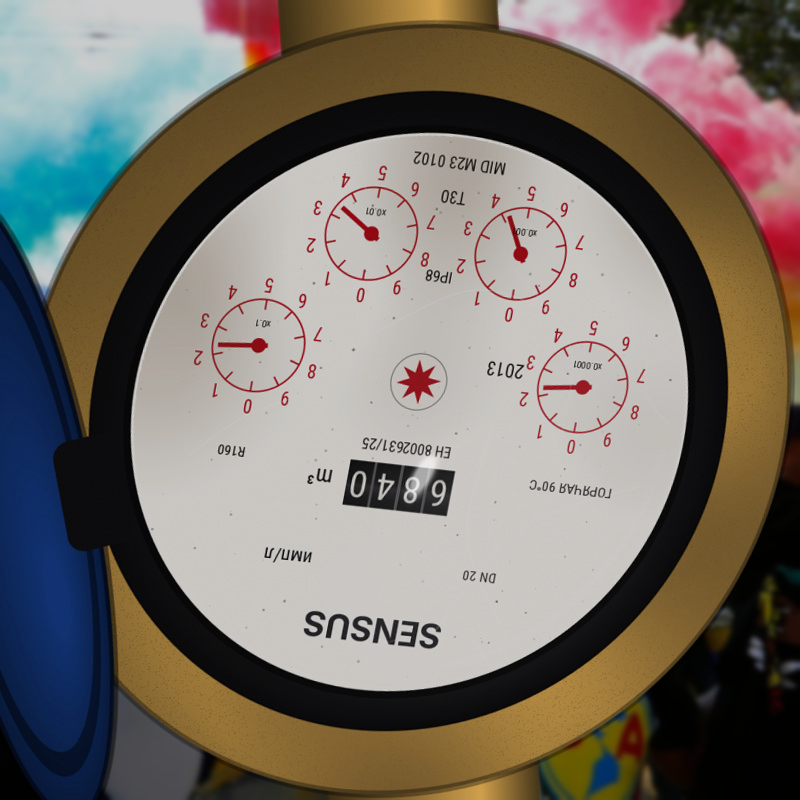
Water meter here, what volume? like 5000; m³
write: 6840.2342; m³
